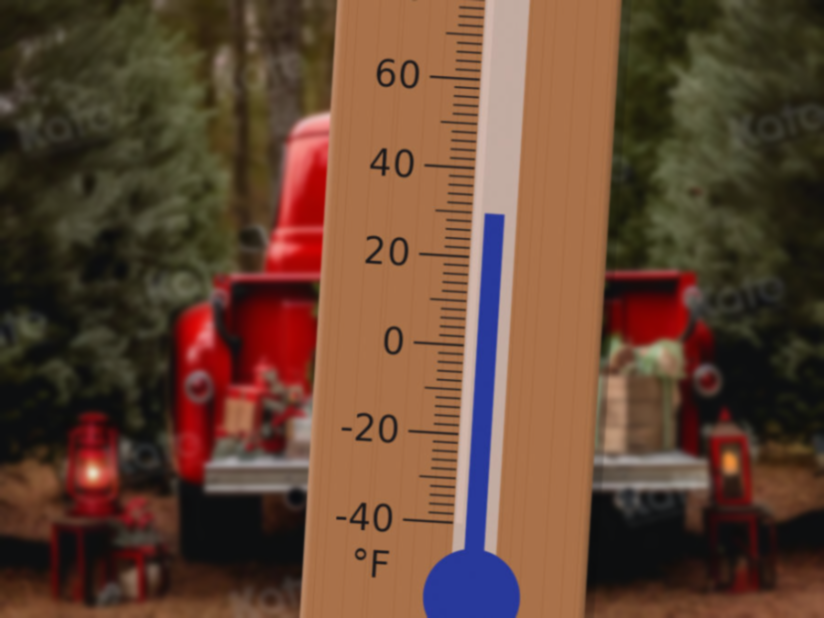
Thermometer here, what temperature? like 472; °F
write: 30; °F
